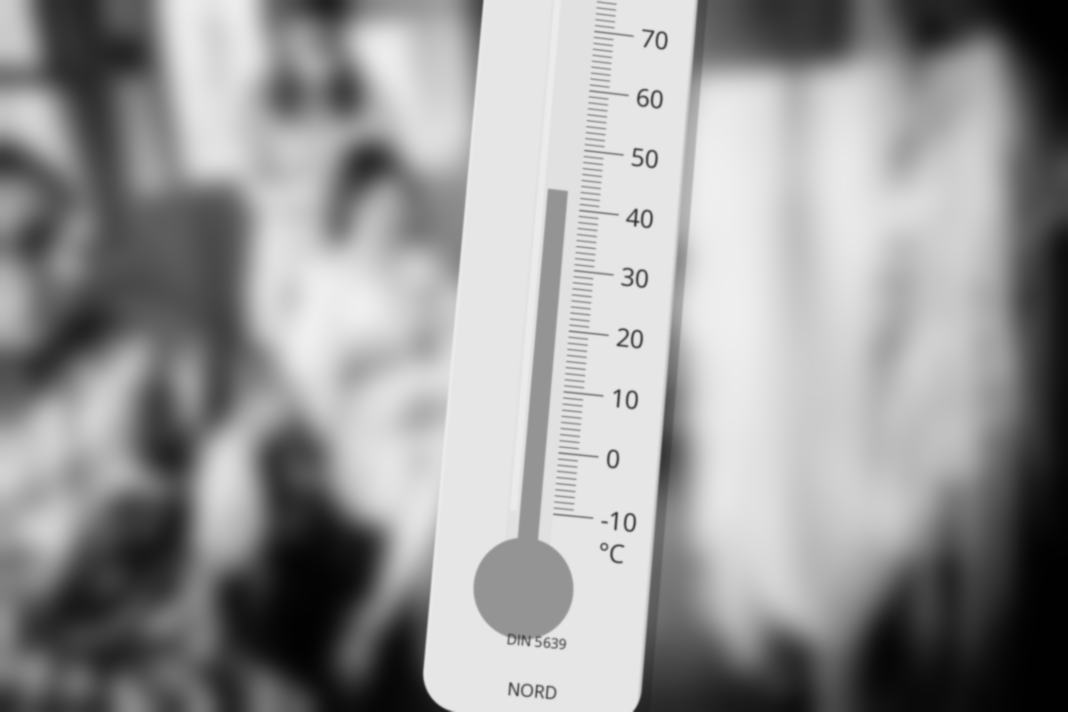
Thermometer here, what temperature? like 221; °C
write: 43; °C
